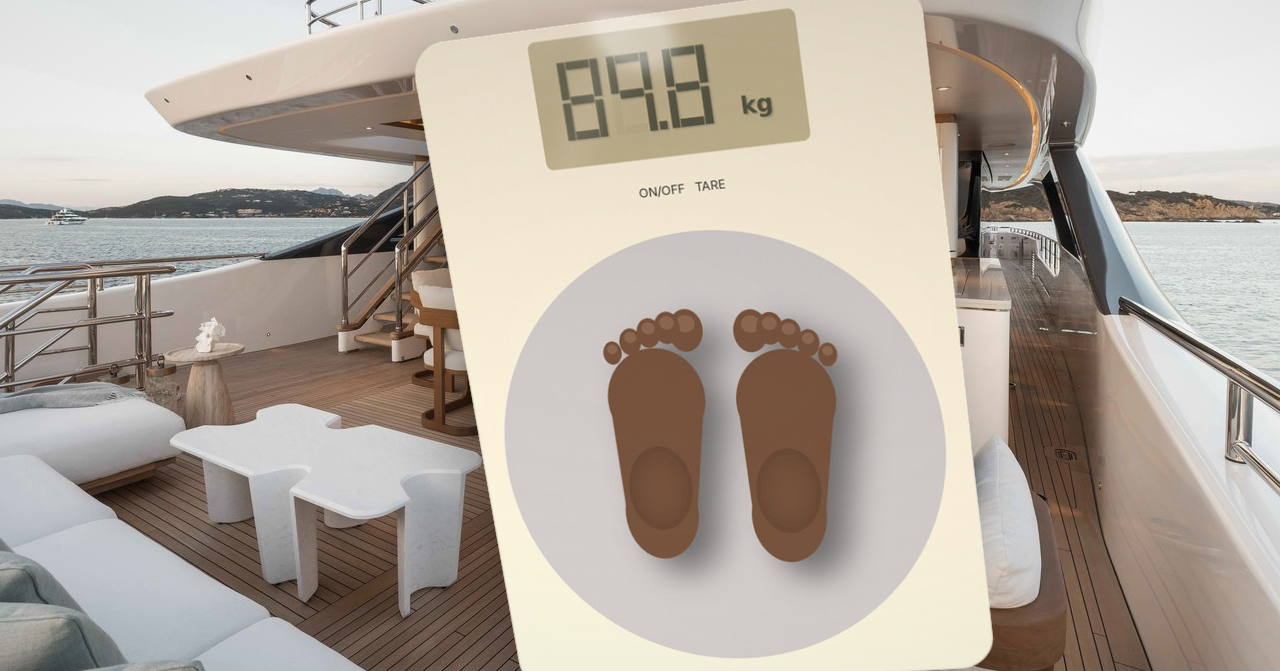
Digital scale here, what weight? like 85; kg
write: 89.8; kg
